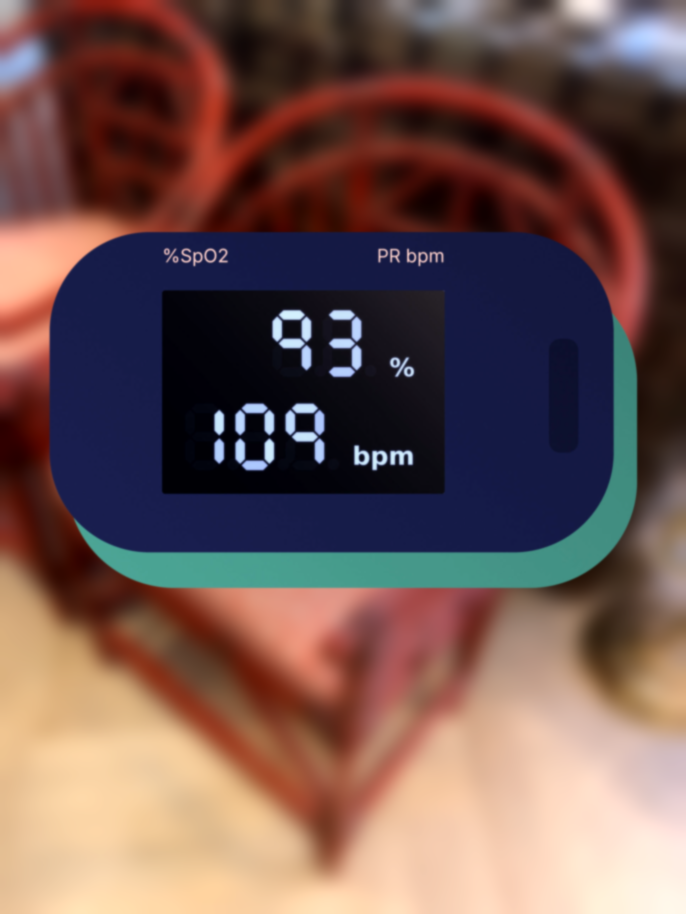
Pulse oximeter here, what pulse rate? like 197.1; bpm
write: 109; bpm
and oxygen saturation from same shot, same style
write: 93; %
